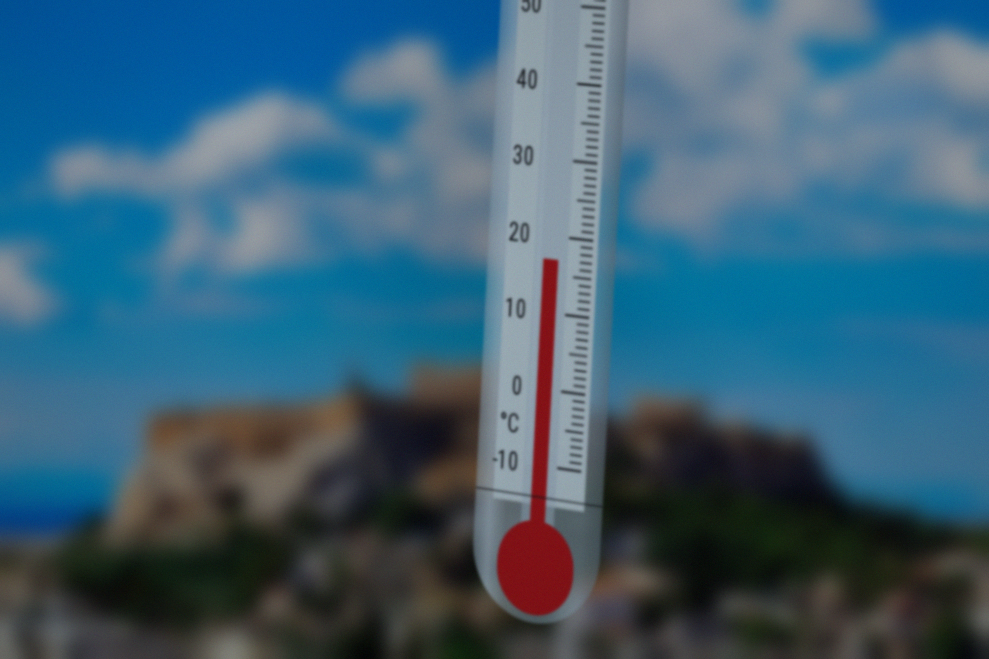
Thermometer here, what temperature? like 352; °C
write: 17; °C
